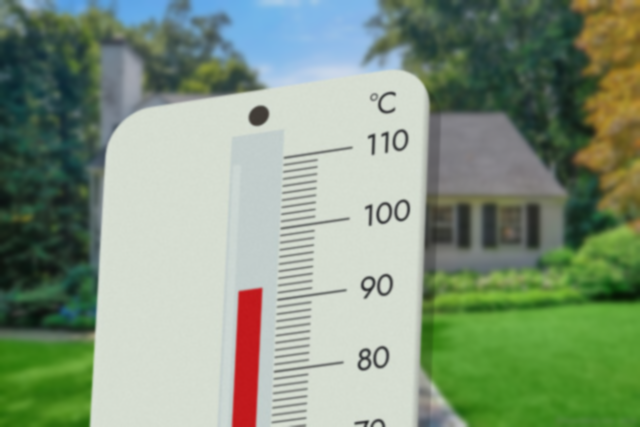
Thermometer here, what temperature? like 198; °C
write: 92; °C
